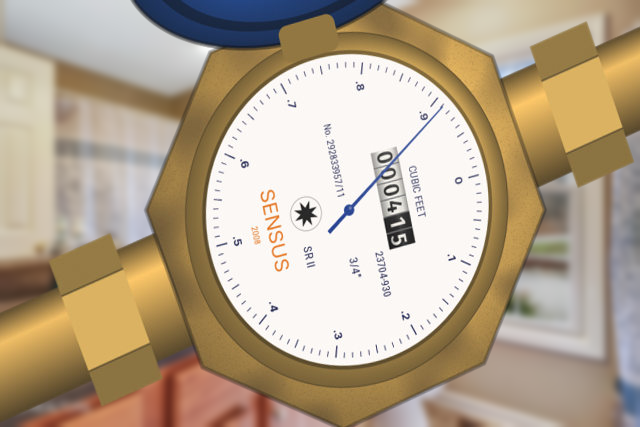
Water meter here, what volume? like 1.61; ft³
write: 414.91; ft³
